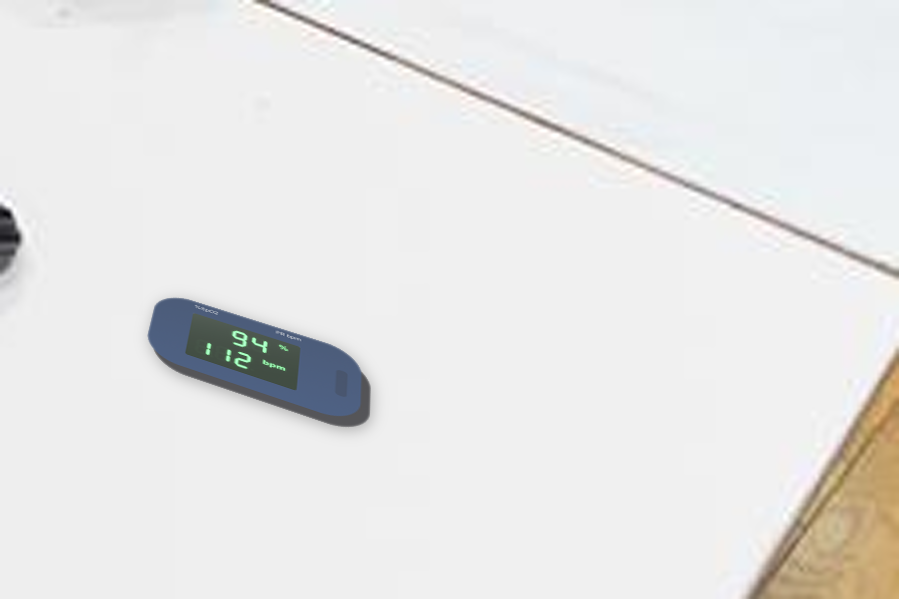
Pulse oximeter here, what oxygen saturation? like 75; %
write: 94; %
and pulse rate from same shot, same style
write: 112; bpm
